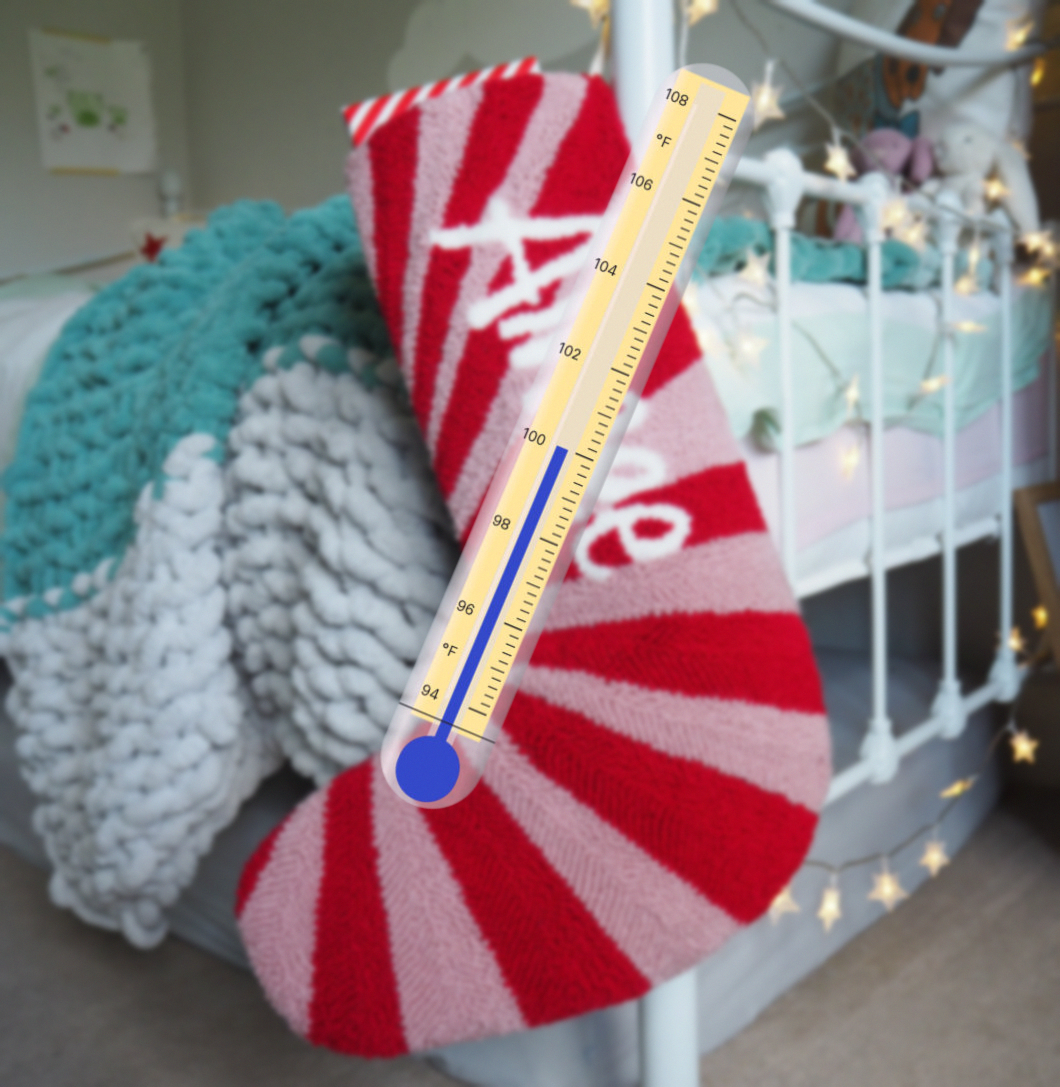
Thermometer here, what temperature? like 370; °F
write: 100; °F
